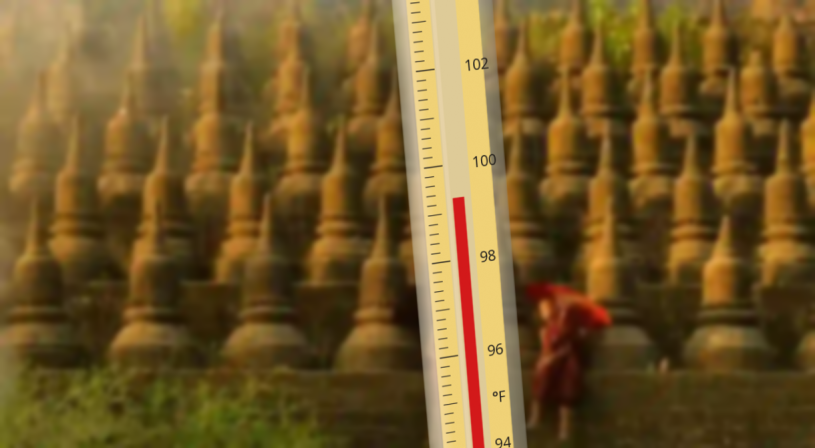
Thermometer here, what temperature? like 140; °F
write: 99.3; °F
